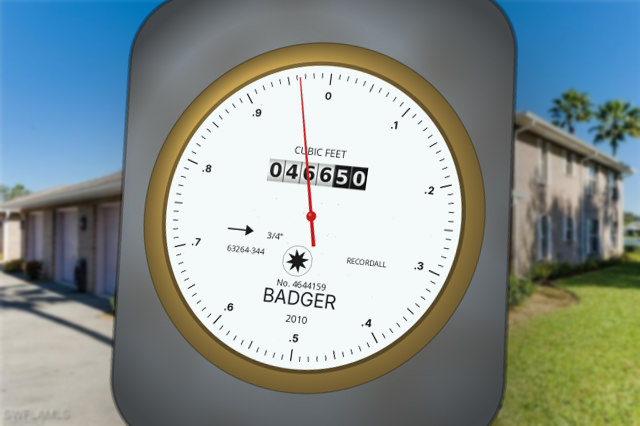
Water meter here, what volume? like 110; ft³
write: 46649.96; ft³
